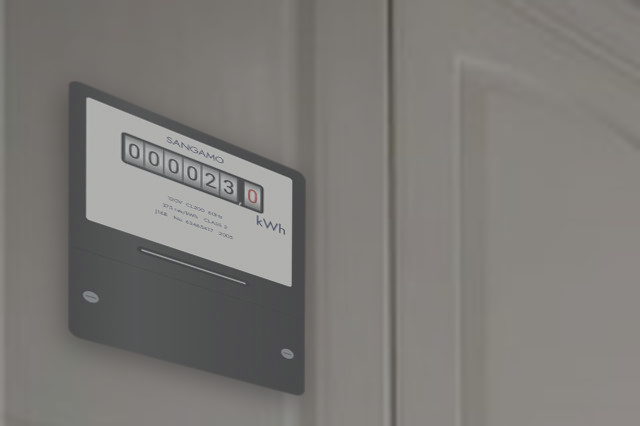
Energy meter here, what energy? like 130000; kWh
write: 23.0; kWh
